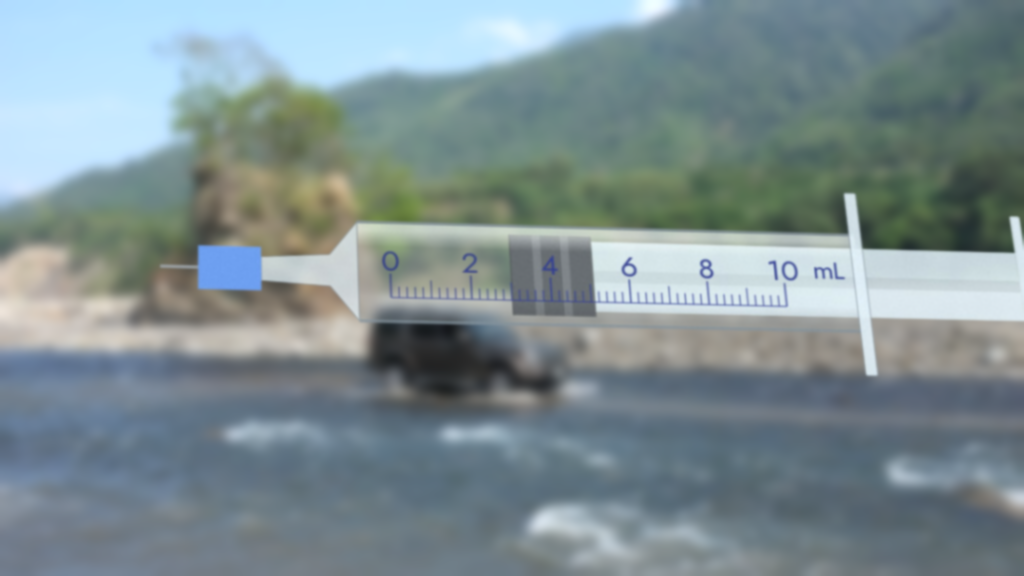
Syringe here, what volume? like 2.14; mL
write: 3; mL
